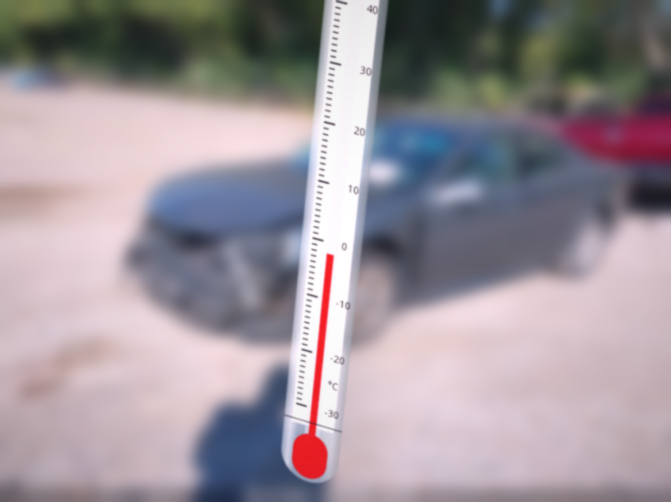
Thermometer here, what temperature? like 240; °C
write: -2; °C
